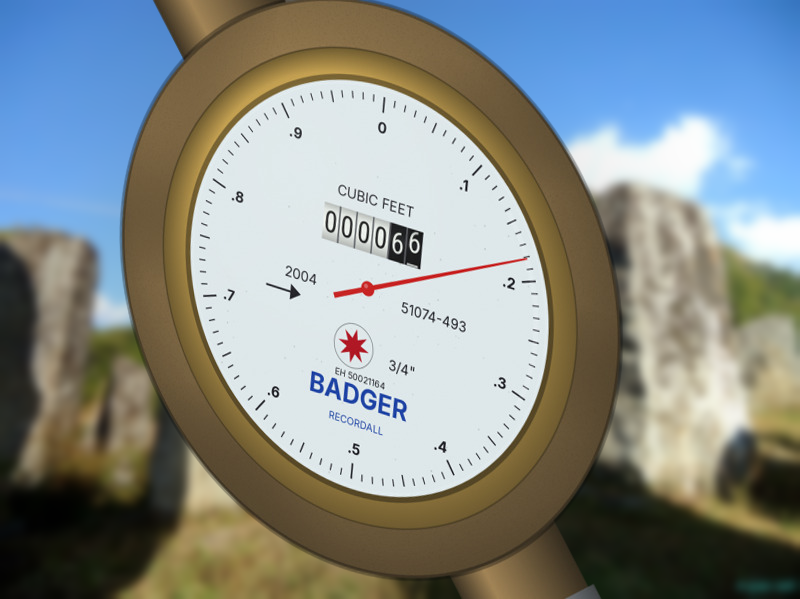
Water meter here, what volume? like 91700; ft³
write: 66.18; ft³
